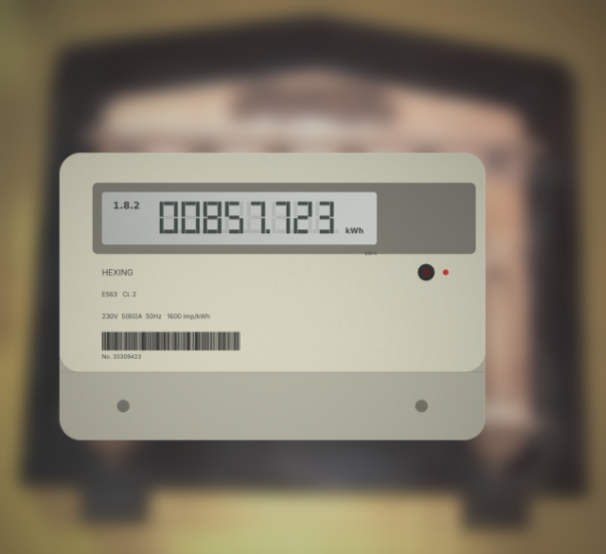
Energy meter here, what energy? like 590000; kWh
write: 857.723; kWh
